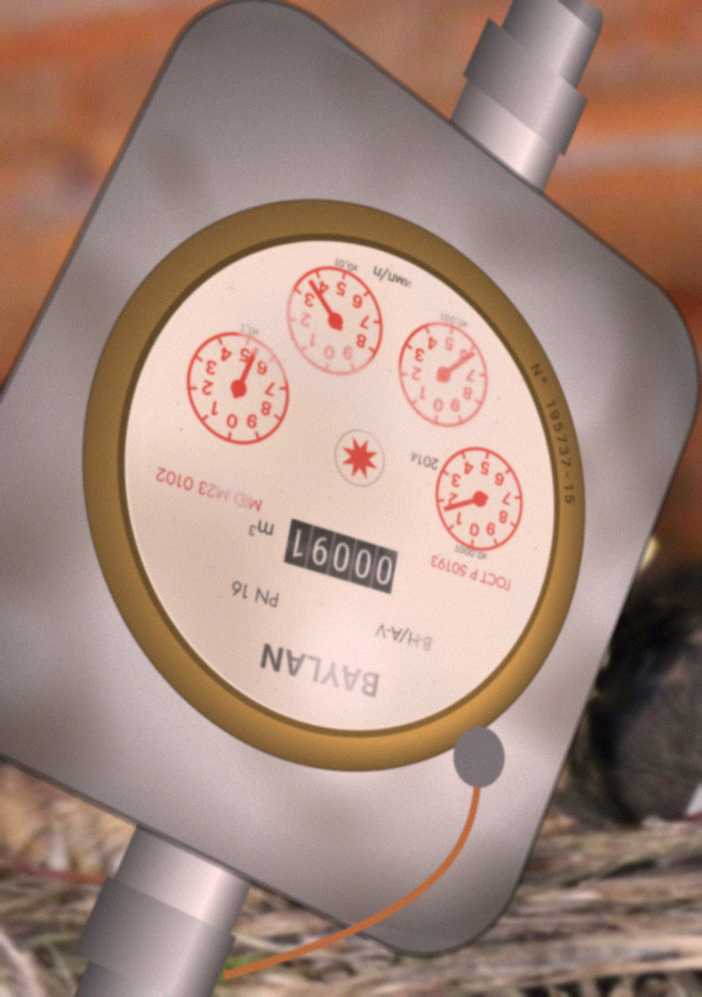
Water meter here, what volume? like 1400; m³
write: 91.5361; m³
